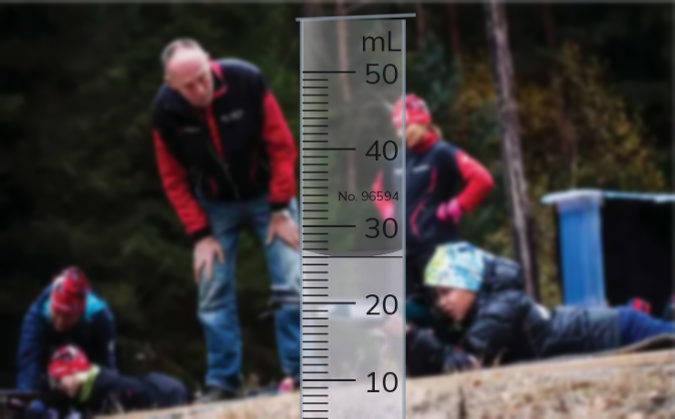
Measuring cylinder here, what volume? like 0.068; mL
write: 26; mL
